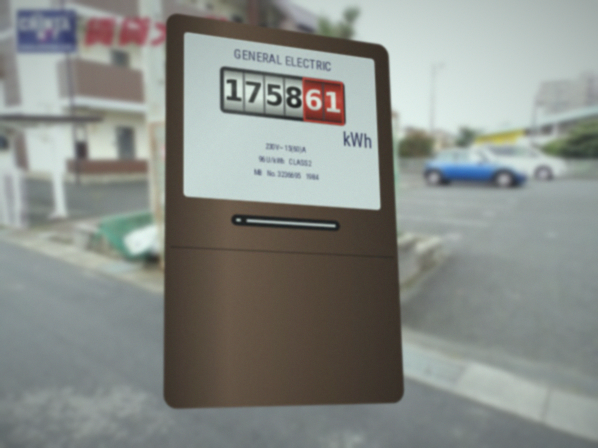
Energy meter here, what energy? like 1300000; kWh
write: 1758.61; kWh
